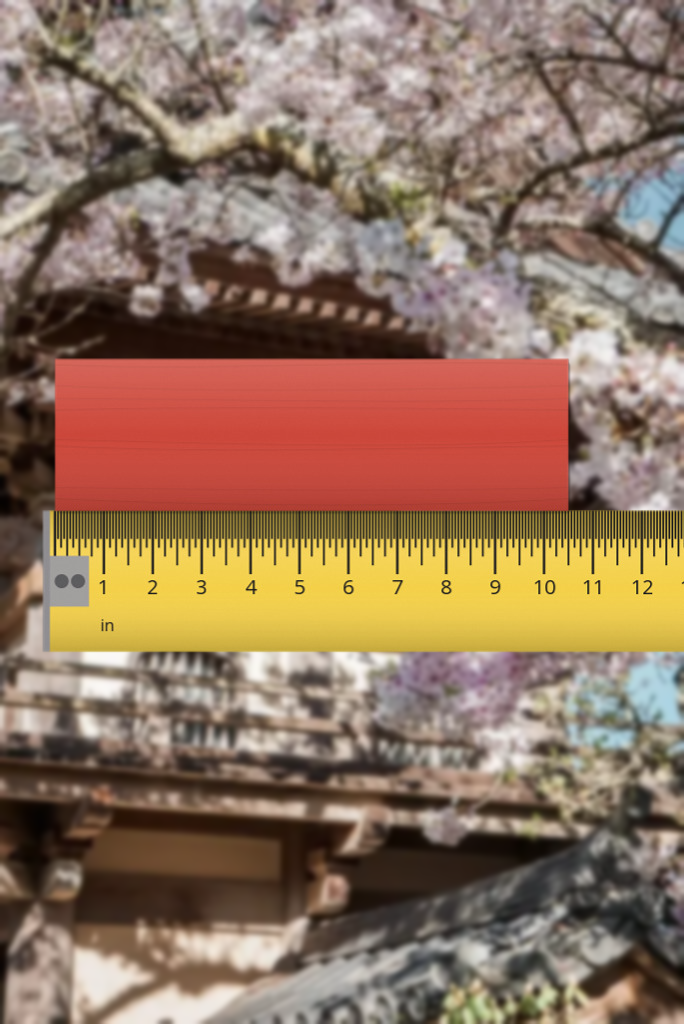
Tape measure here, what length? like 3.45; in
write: 10.5; in
